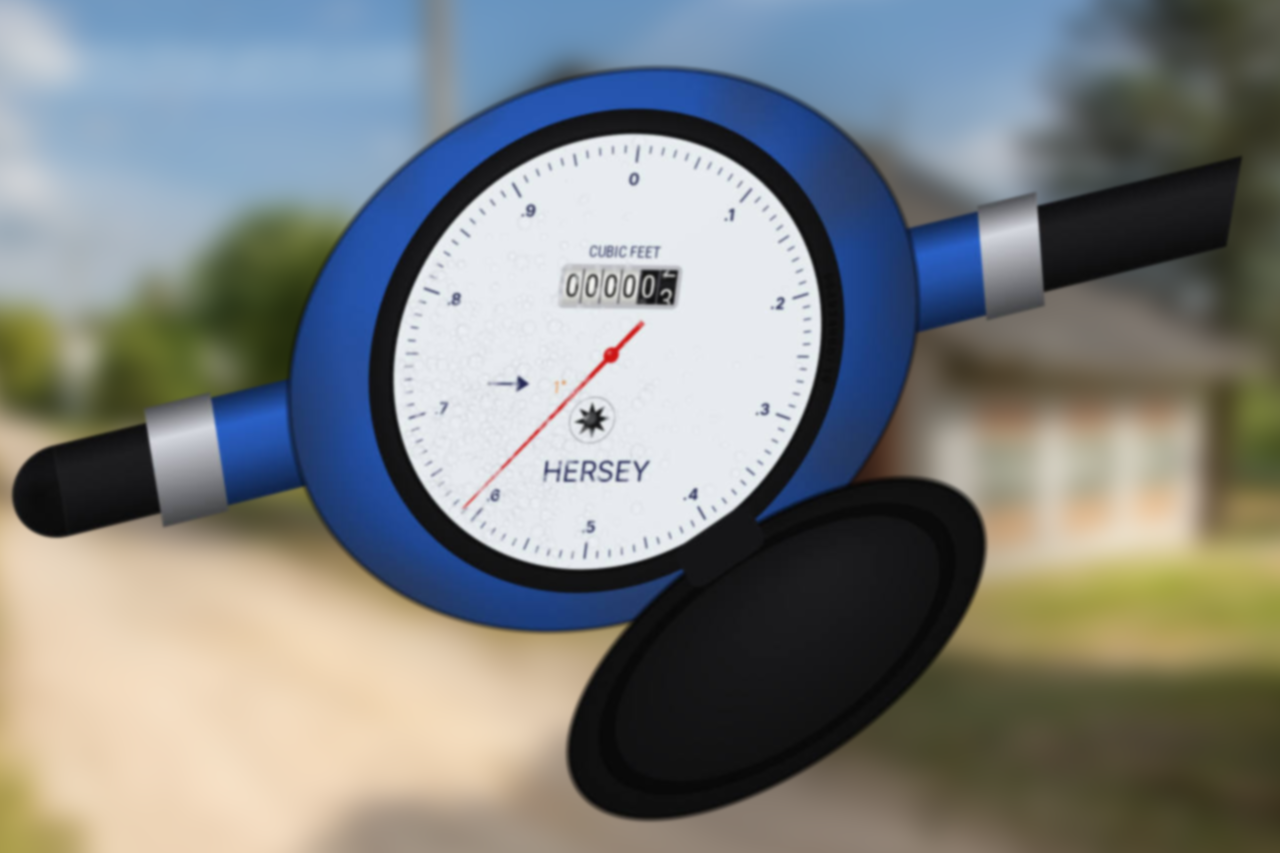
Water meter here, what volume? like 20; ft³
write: 2.61; ft³
